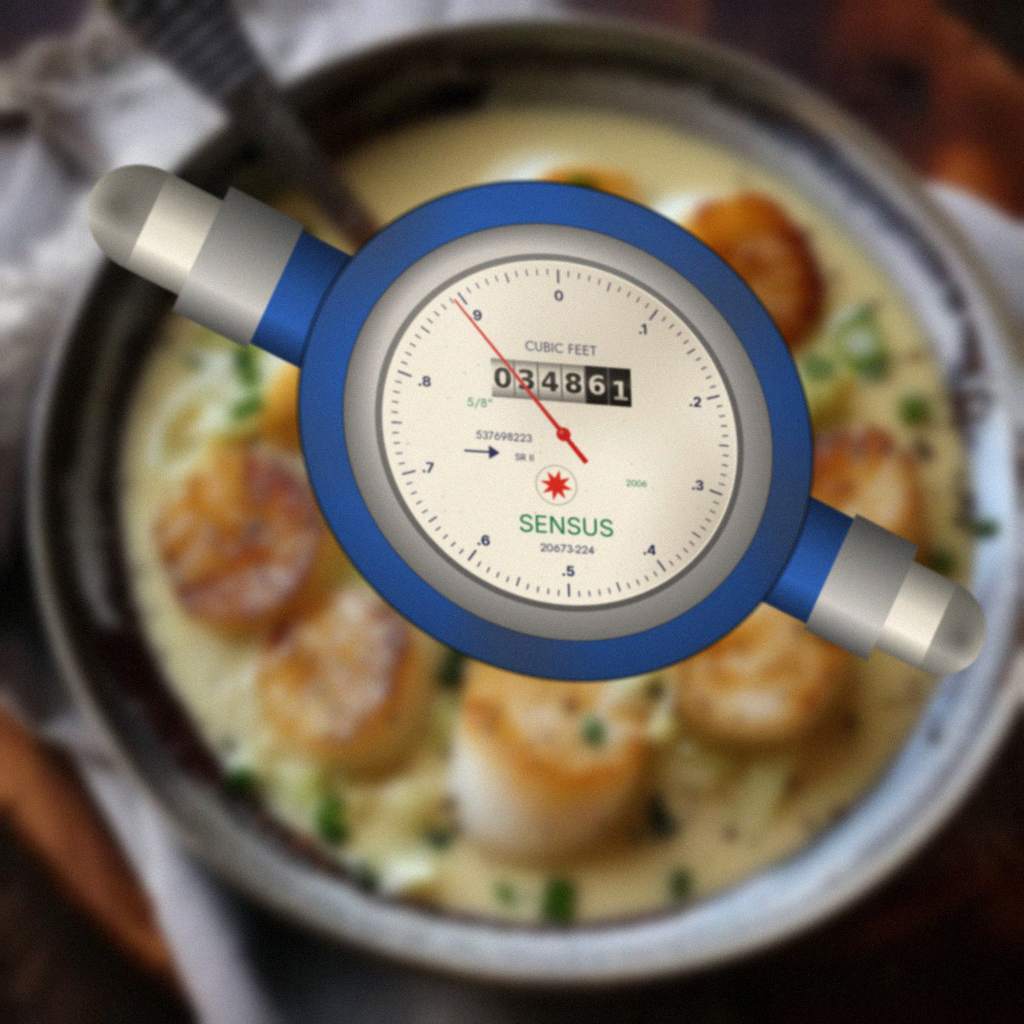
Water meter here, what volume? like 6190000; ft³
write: 34860.89; ft³
